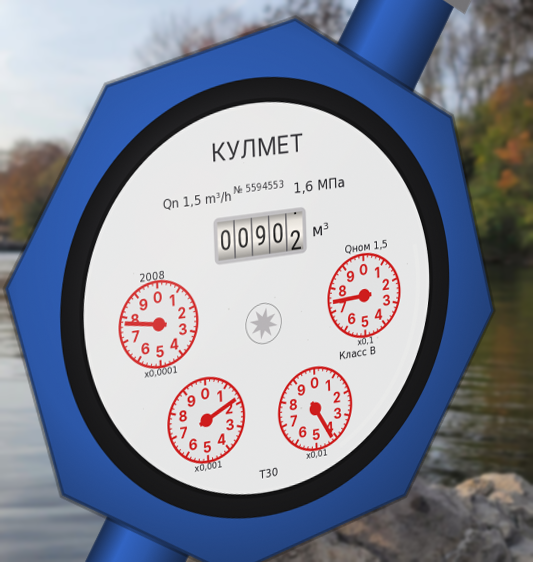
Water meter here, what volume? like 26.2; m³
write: 901.7417; m³
